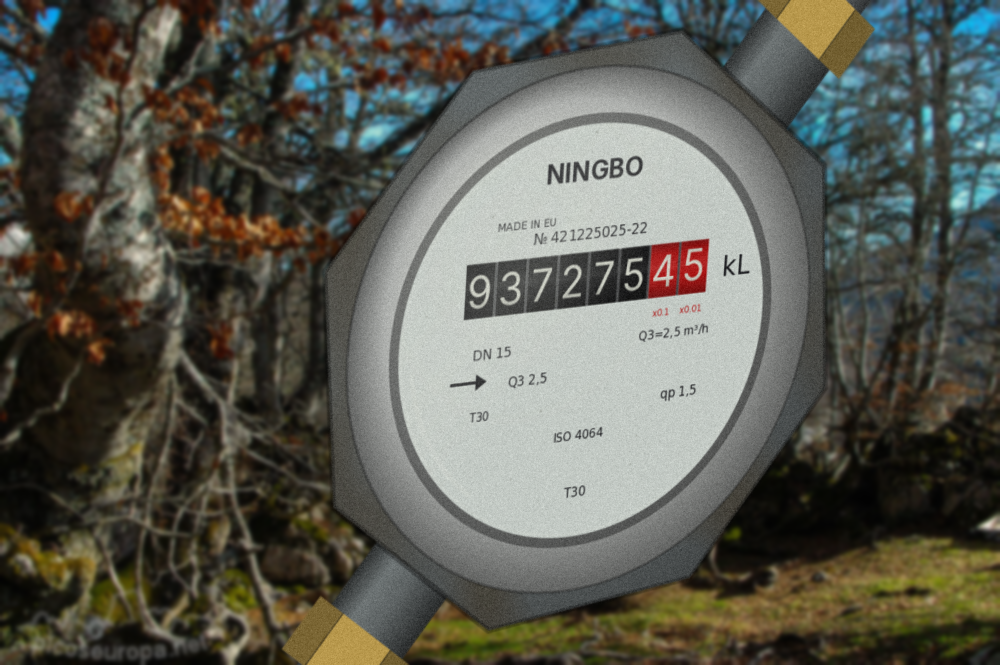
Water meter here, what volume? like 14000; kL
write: 937275.45; kL
